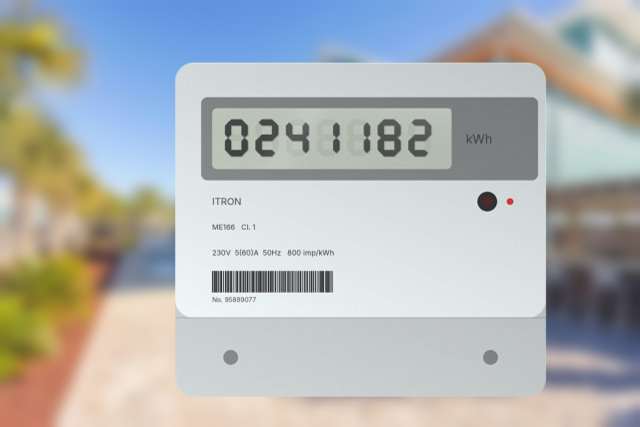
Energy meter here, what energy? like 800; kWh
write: 241182; kWh
